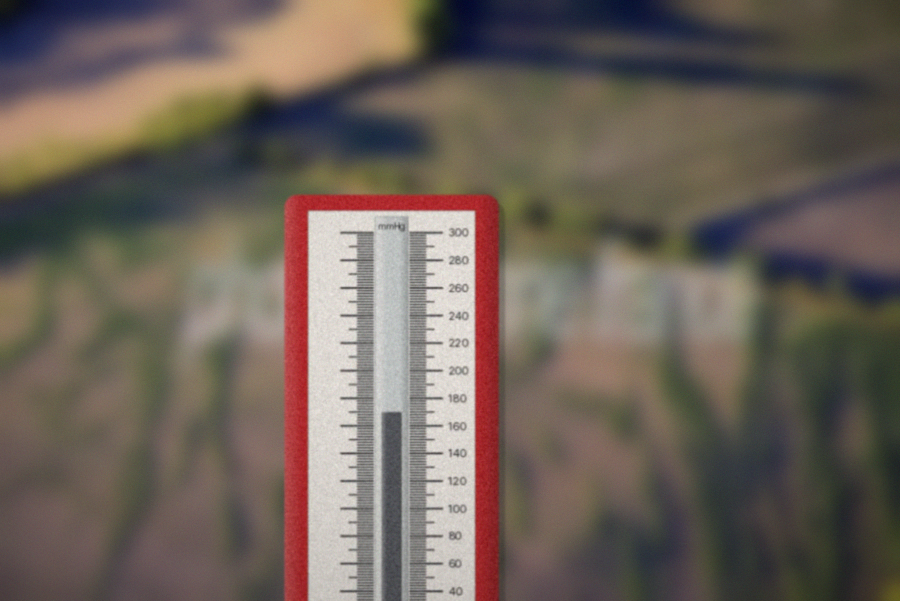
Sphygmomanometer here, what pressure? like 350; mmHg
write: 170; mmHg
